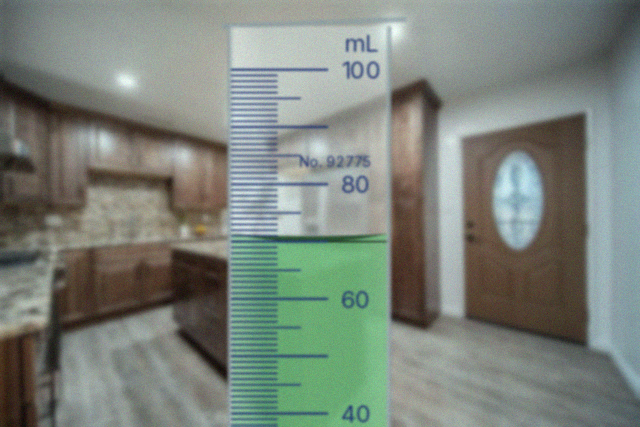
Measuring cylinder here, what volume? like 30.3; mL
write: 70; mL
